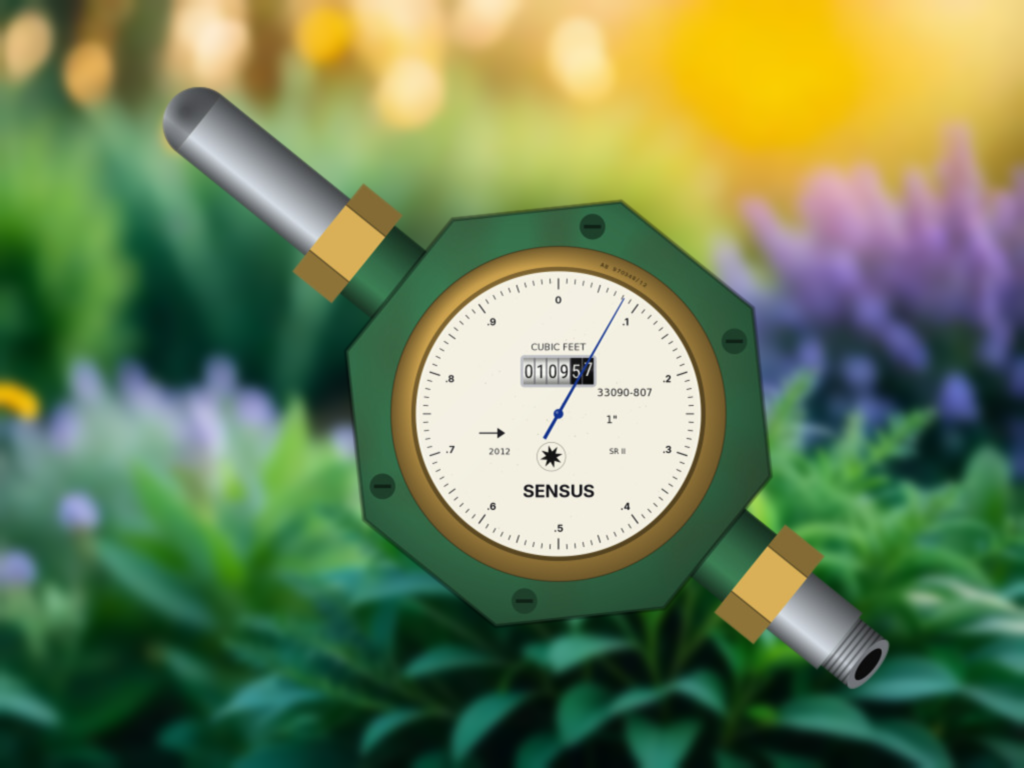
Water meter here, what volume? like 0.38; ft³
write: 10957.08; ft³
